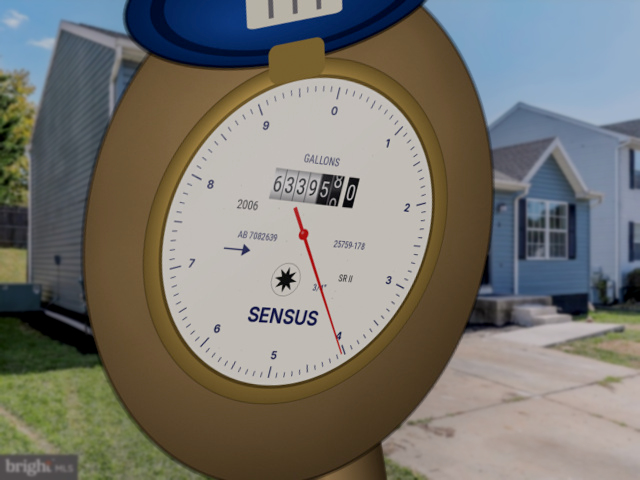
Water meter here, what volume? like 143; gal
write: 6339584.0; gal
